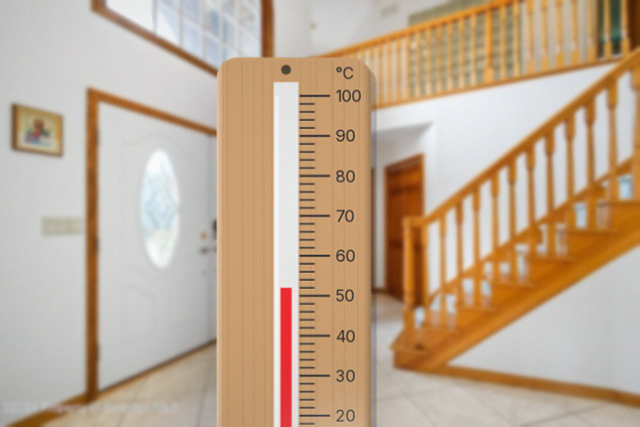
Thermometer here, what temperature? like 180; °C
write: 52; °C
